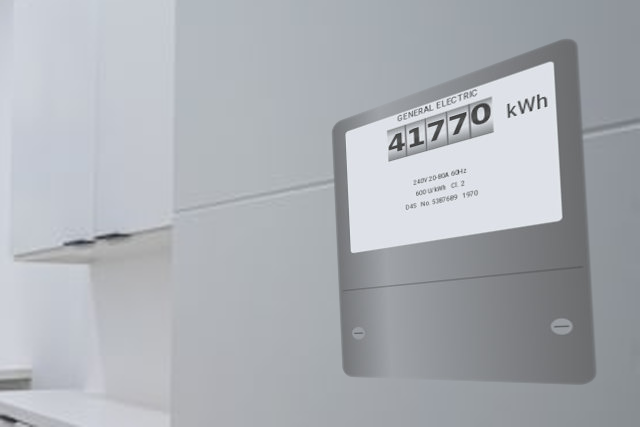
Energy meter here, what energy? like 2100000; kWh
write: 41770; kWh
